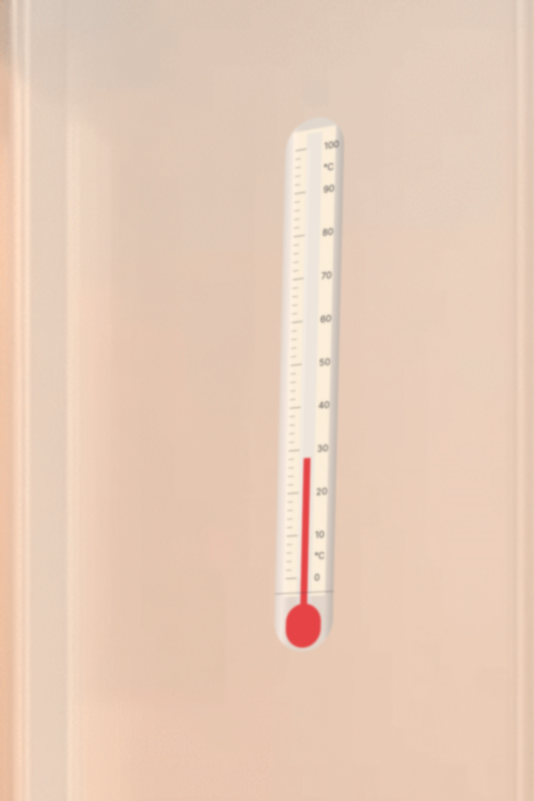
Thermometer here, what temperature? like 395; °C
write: 28; °C
